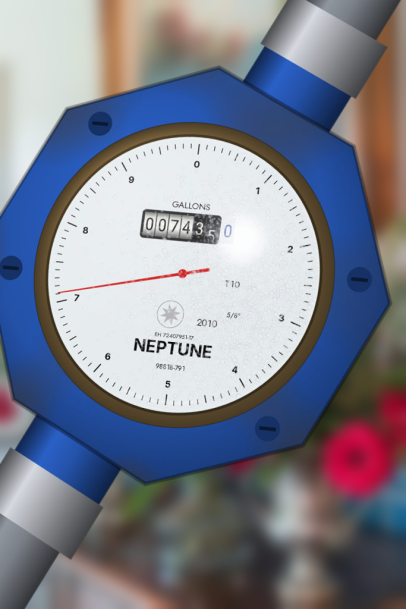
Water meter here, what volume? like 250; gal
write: 74347.1; gal
